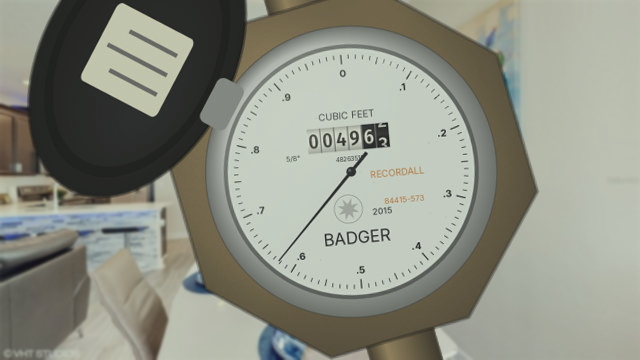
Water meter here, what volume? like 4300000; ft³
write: 4962.62; ft³
